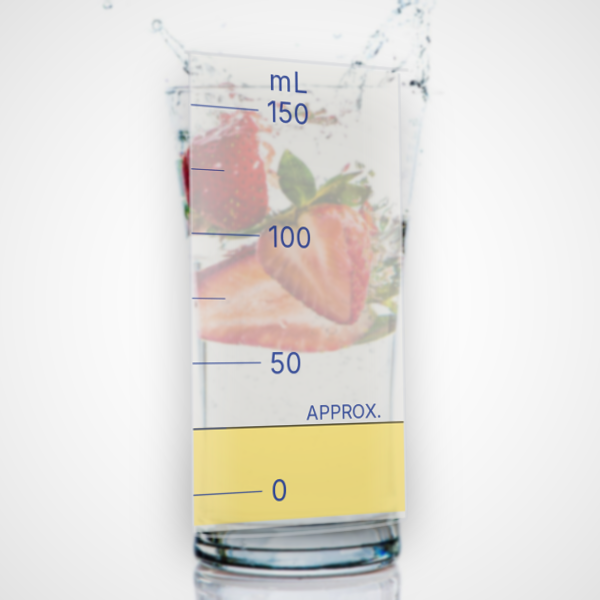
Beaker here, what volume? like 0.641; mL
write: 25; mL
